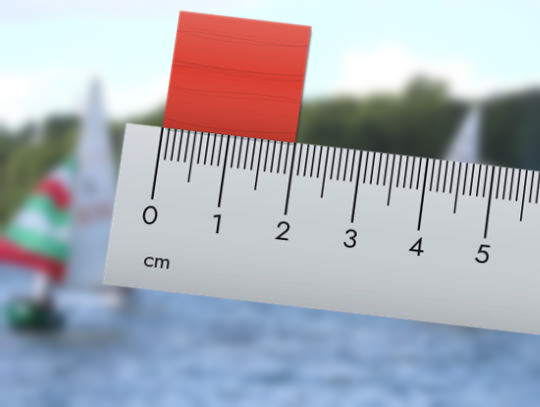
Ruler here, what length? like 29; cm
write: 2; cm
